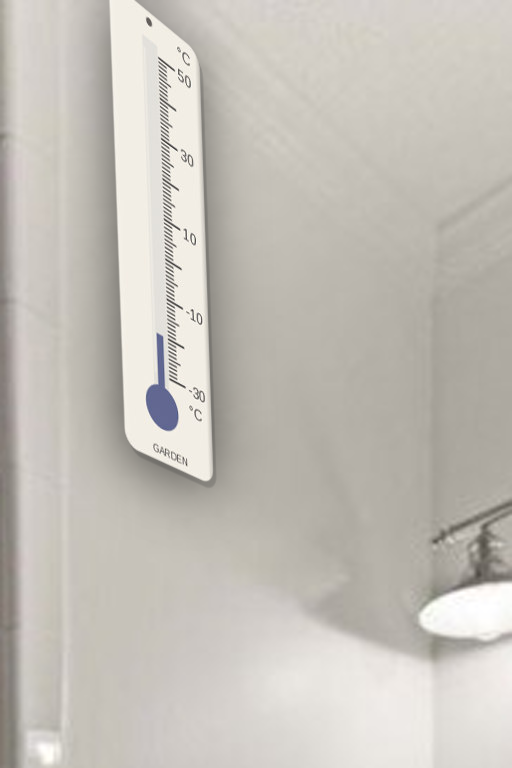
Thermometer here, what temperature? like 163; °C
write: -20; °C
